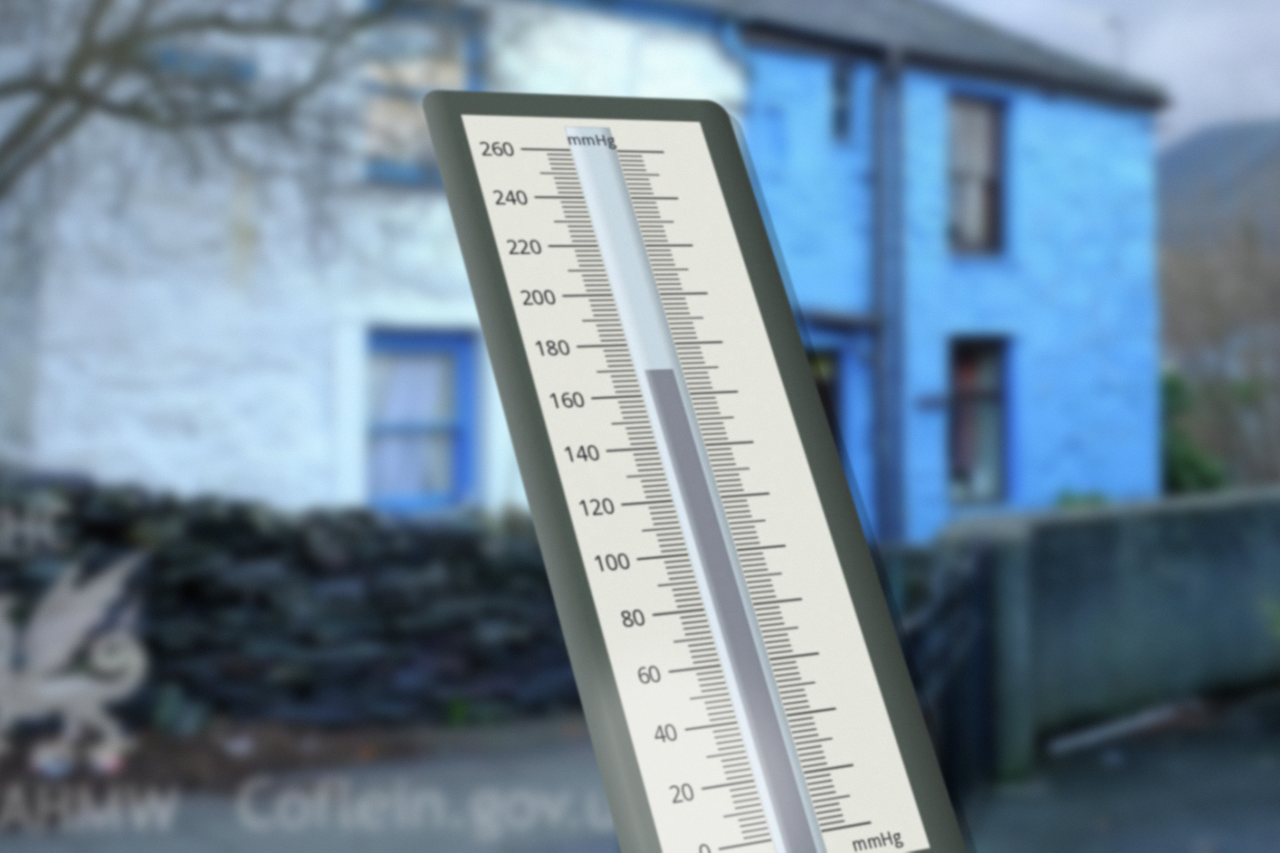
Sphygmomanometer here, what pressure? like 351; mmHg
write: 170; mmHg
